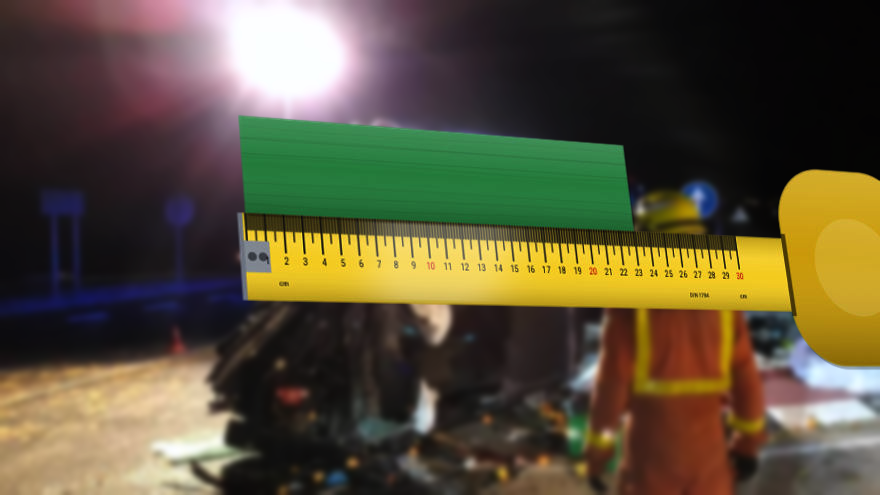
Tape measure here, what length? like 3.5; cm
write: 23; cm
